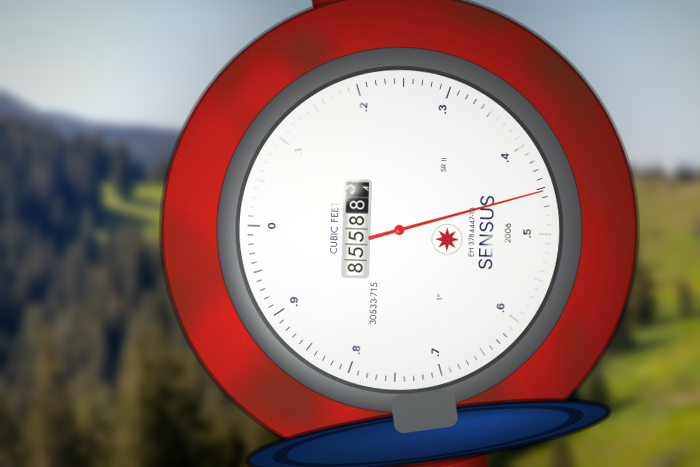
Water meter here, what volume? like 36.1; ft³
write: 855883.45; ft³
